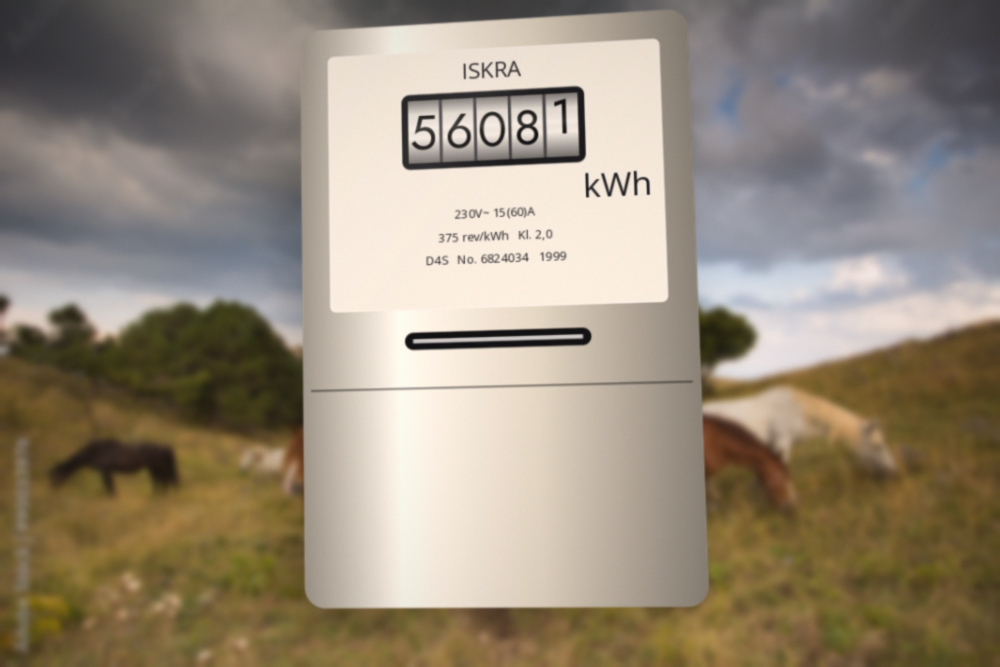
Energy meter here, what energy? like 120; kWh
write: 56081; kWh
